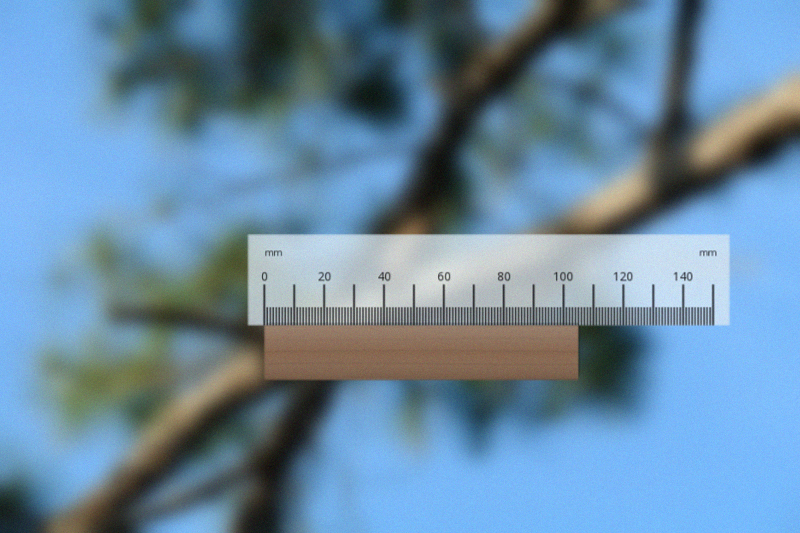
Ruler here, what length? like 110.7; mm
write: 105; mm
